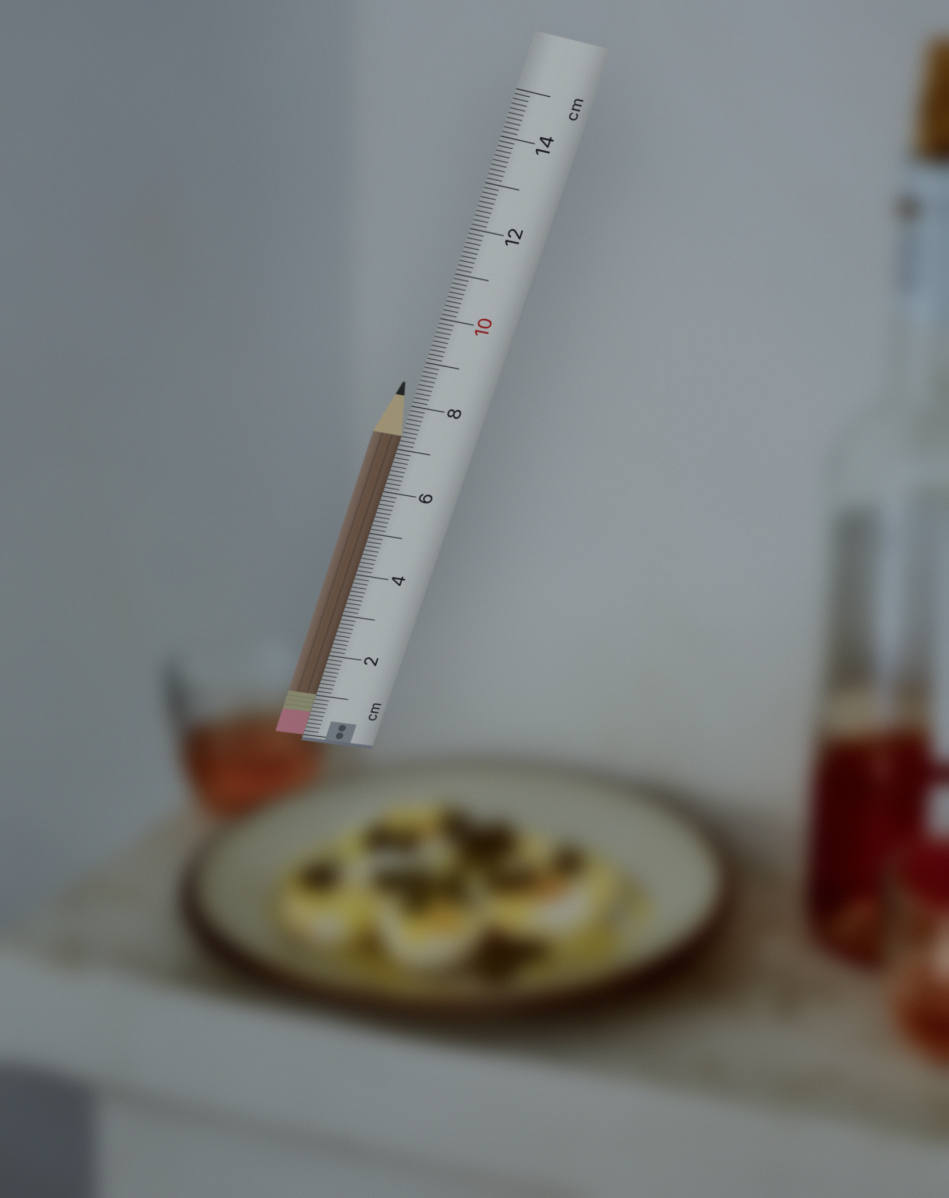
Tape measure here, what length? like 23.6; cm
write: 8.5; cm
